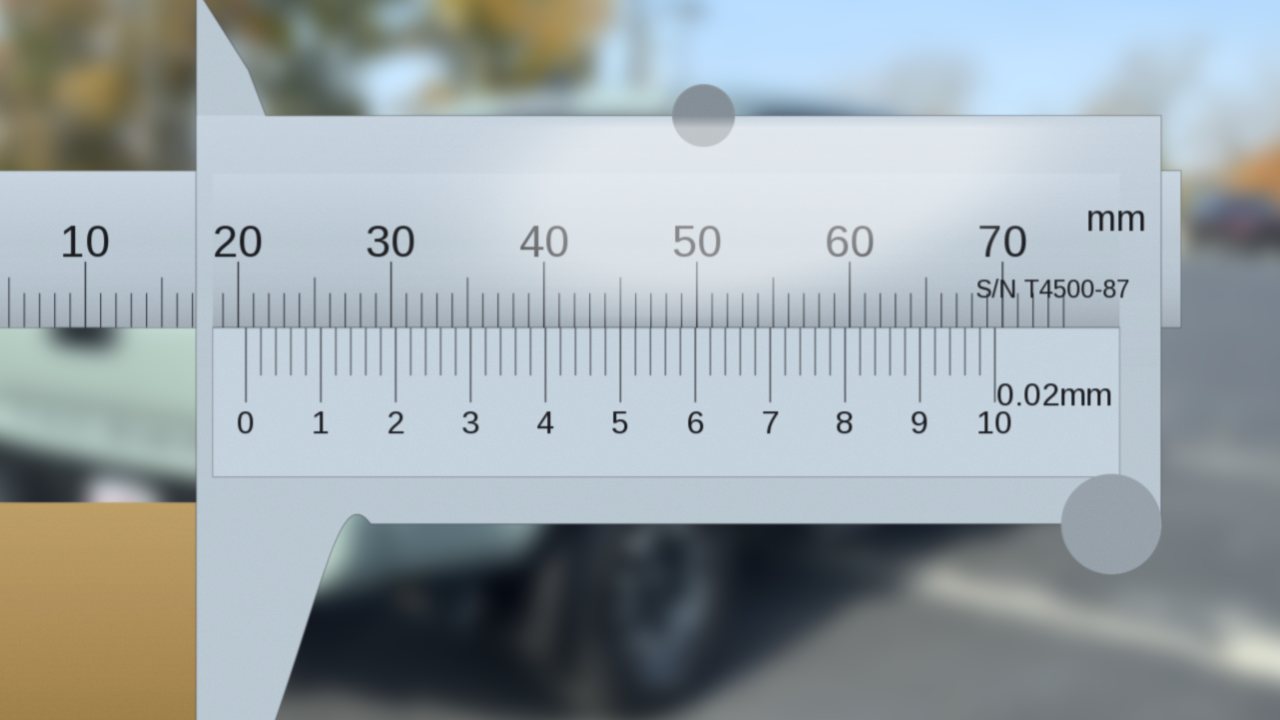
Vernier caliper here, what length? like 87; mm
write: 20.5; mm
